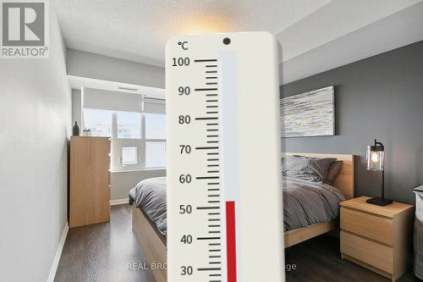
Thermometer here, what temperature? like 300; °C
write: 52; °C
